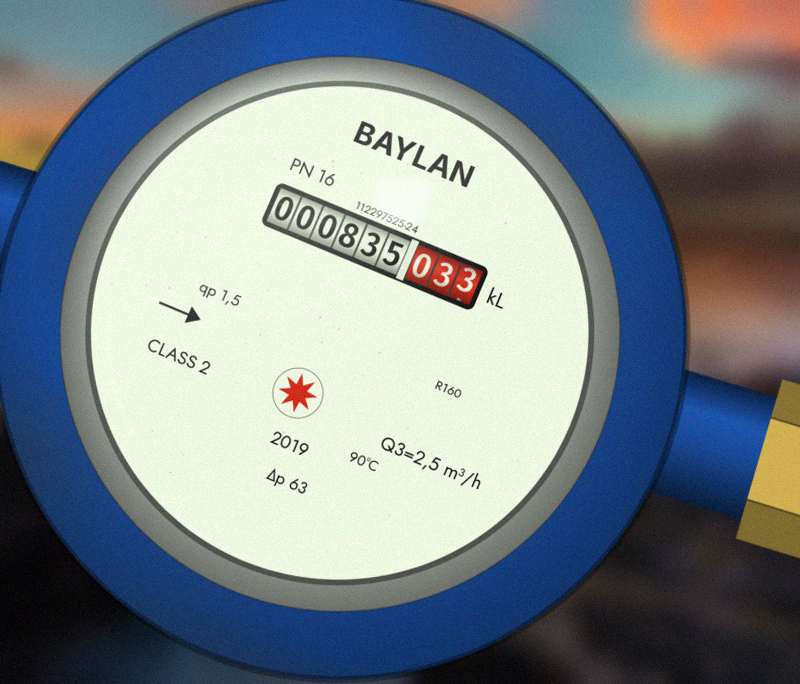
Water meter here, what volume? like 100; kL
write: 835.033; kL
